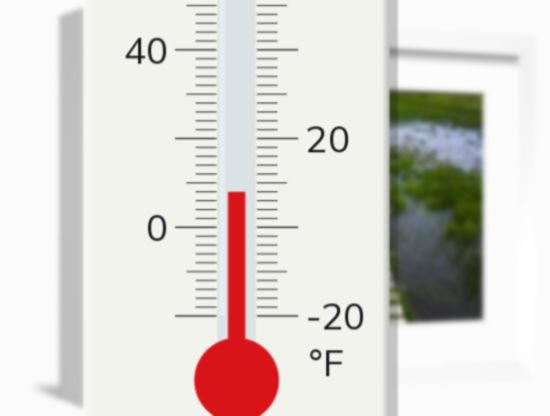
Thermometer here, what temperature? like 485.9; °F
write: 8; °F
